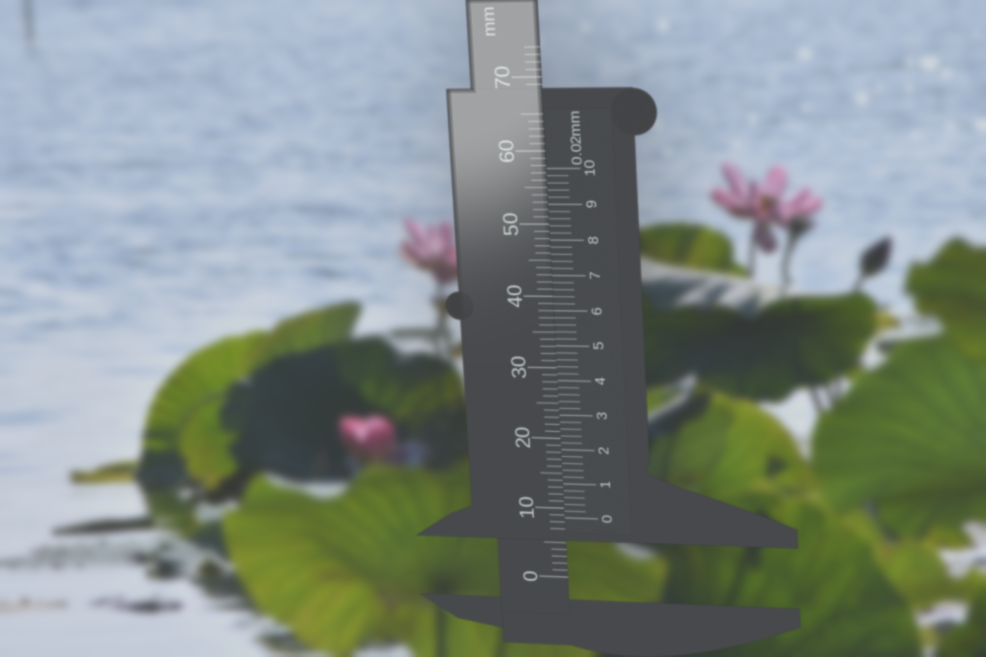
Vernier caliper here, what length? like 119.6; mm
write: 8.6; mm
